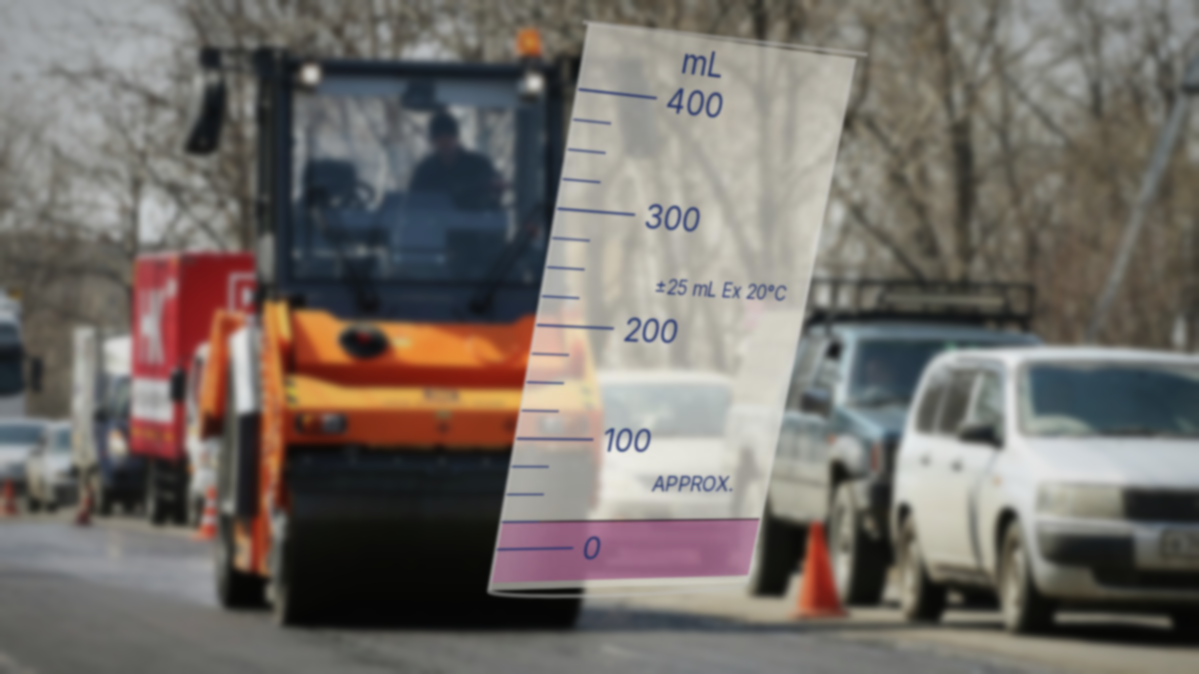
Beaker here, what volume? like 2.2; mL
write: 25; mL
